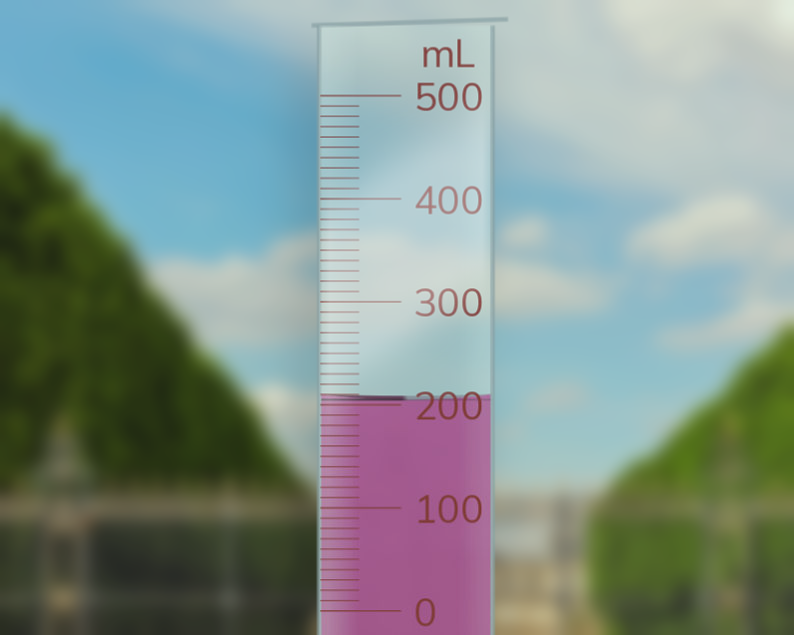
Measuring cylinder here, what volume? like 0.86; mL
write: 205; mL
